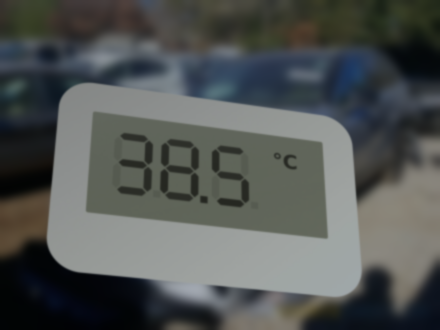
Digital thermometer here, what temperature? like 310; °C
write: 38.5; °C
